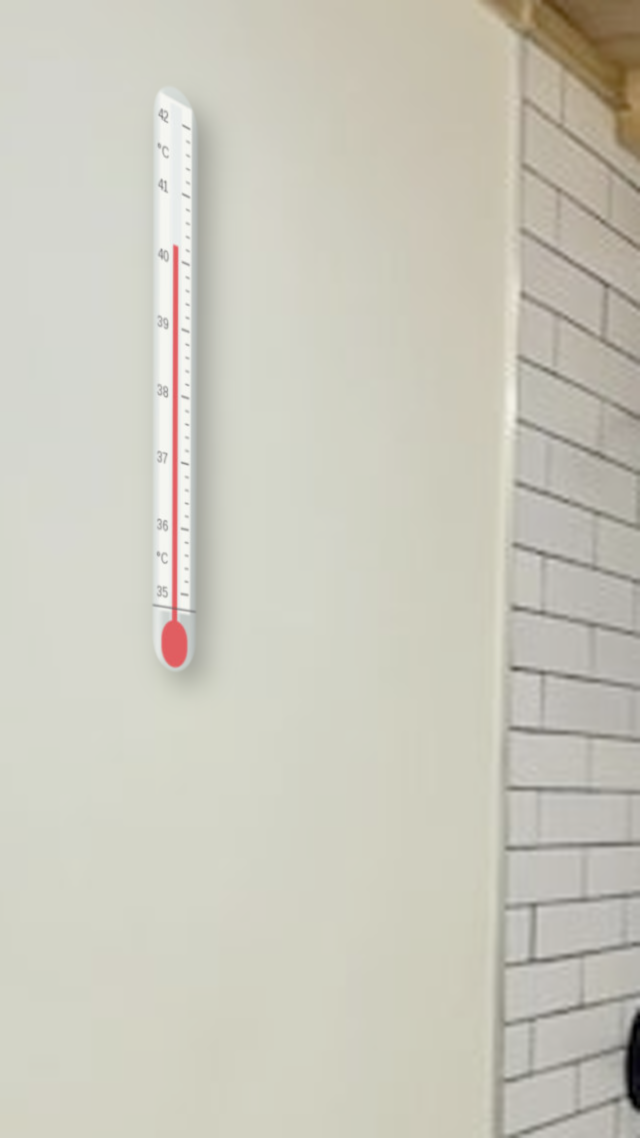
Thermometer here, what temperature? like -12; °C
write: 40.2; °C
